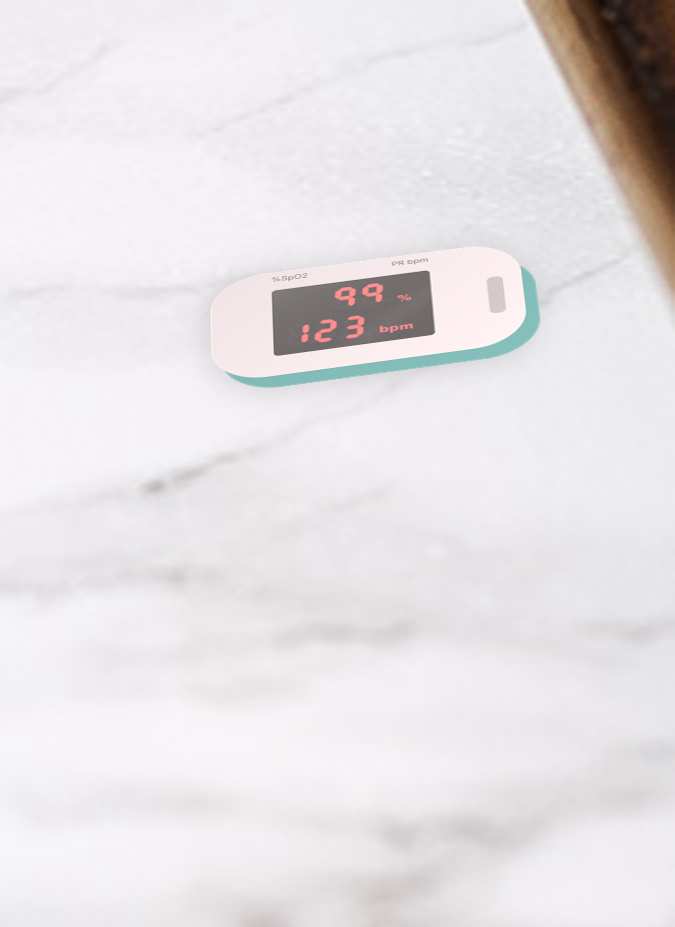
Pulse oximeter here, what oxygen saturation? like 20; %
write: 99; %
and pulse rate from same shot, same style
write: 123; bpm
